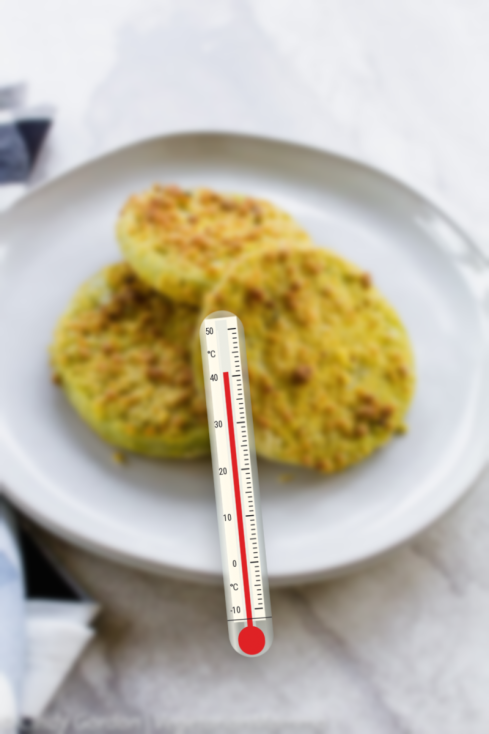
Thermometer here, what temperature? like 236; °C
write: 41; °C
